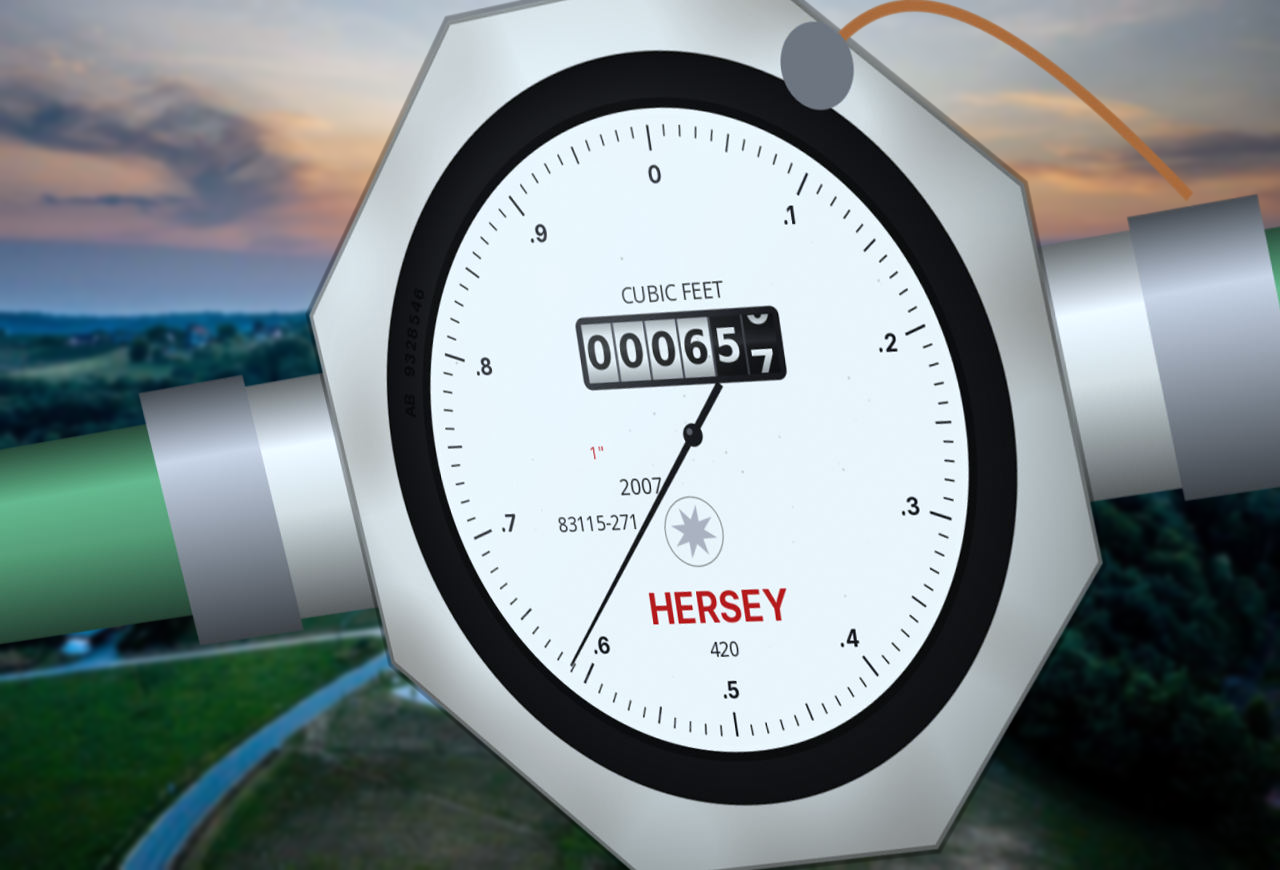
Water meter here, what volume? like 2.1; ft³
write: 656.61; ft³
